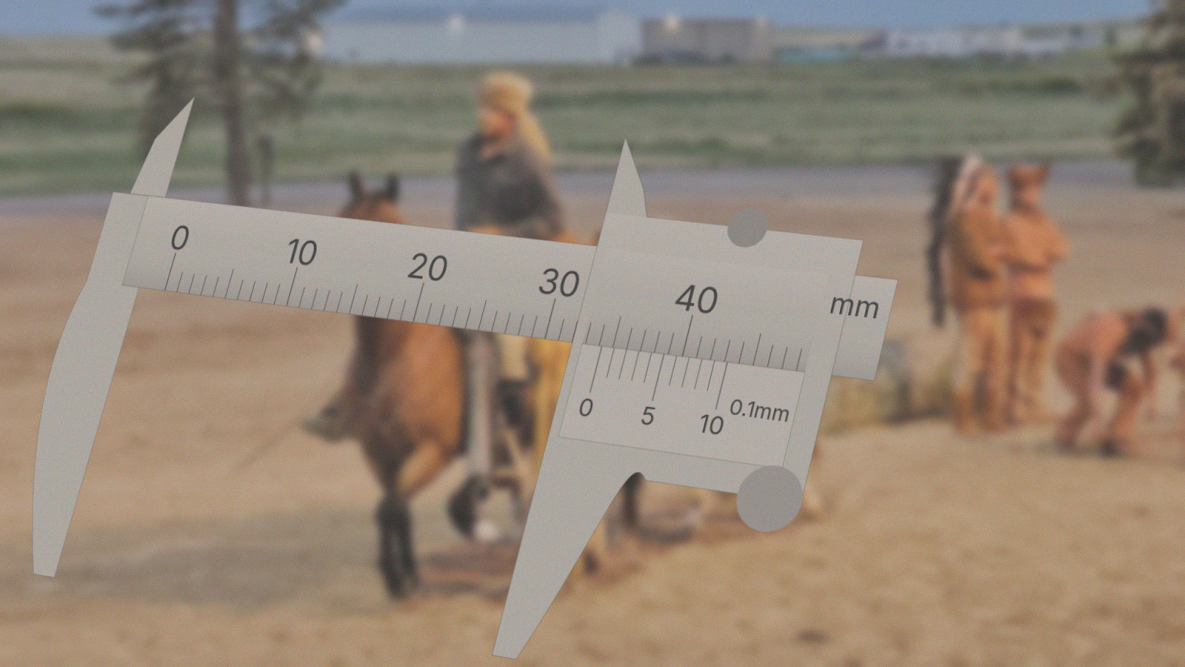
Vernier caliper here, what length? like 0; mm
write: 34.2; mm
